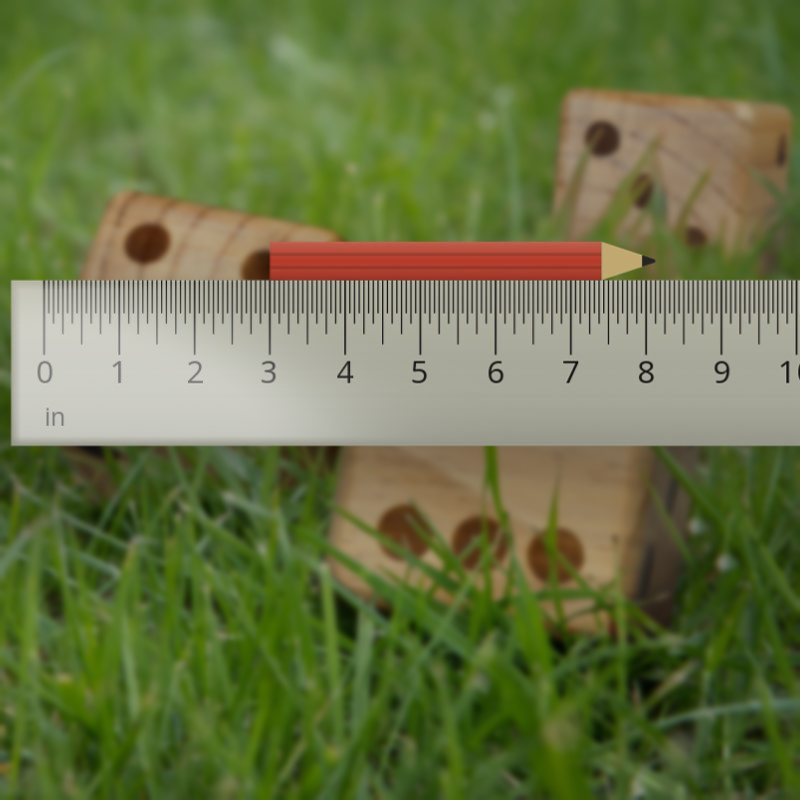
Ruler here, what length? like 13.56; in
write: 5.125; in
